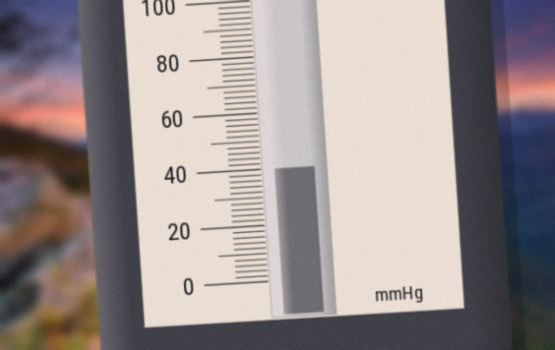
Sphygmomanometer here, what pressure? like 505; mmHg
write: 40; mmHg
